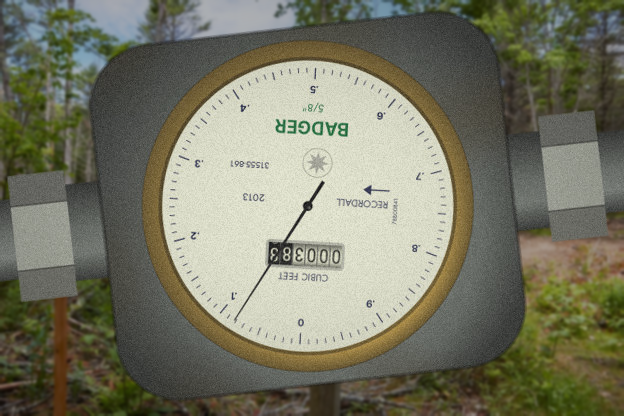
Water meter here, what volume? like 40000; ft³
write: 388.08; ft³
